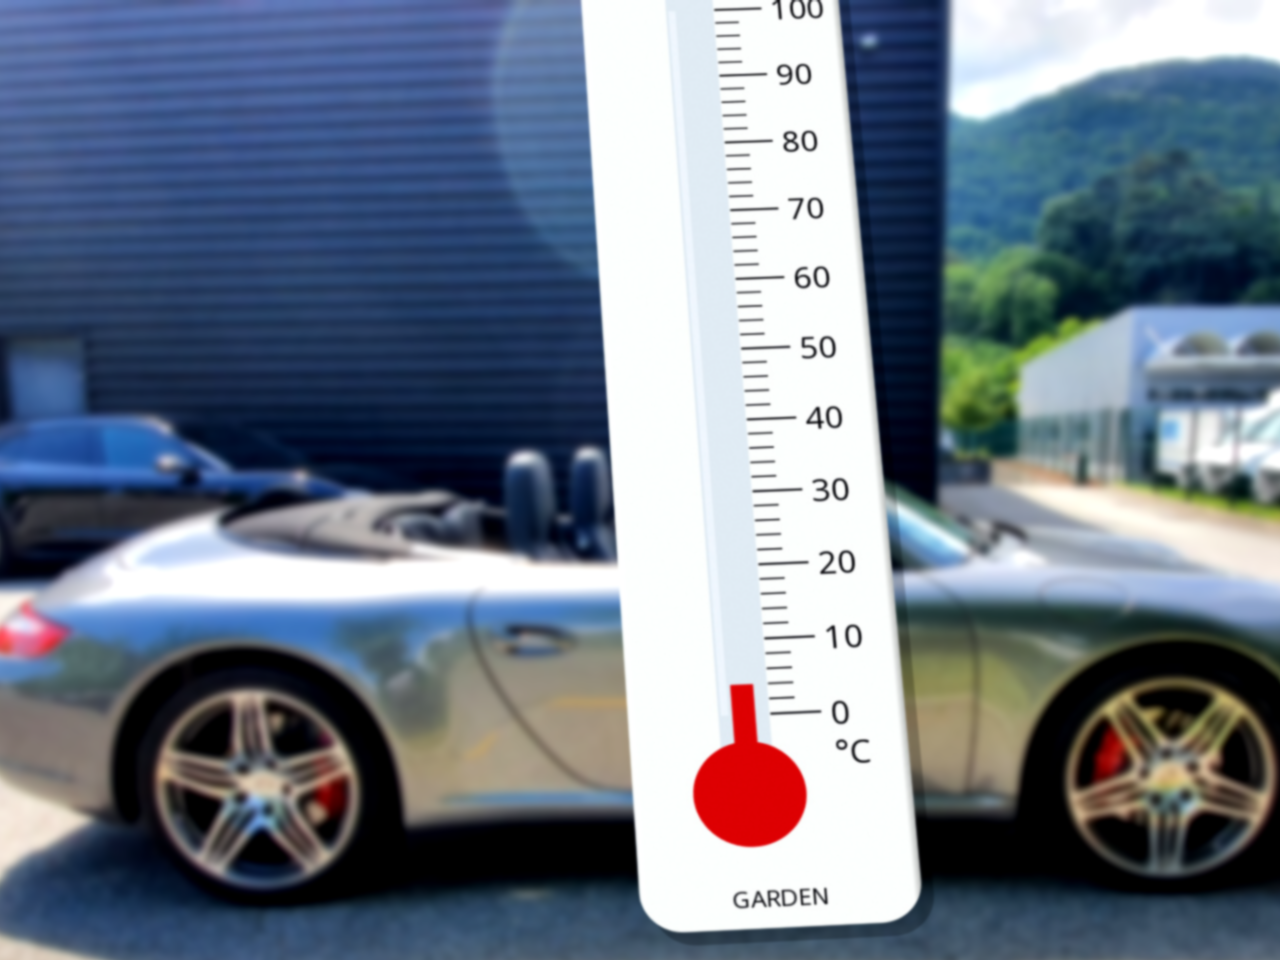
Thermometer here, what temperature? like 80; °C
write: 4; °C
